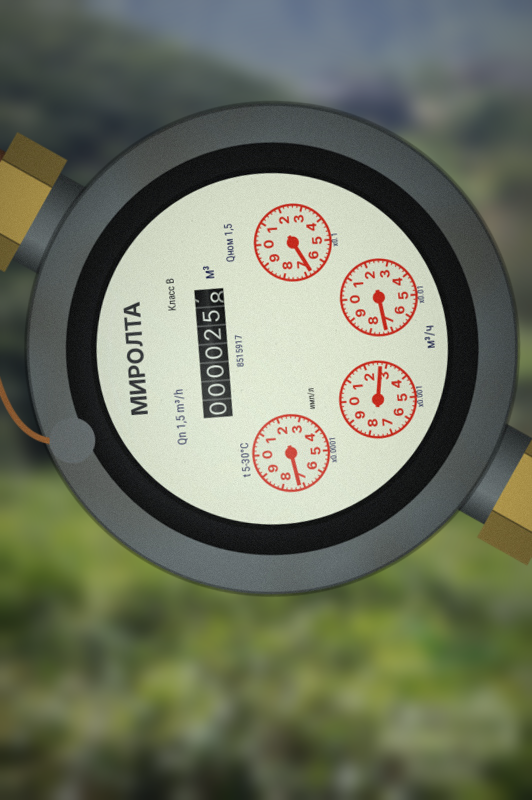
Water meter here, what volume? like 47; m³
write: 257.6727; m³
